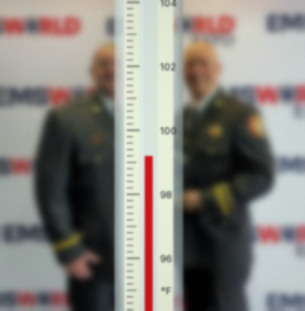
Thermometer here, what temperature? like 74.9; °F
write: 99.2; °F
